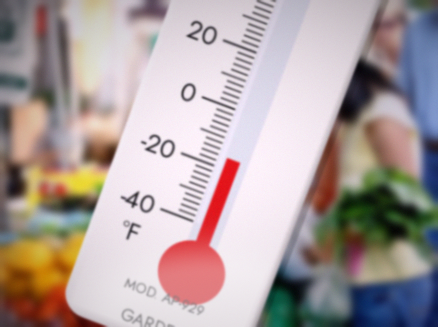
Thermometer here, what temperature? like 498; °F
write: -16; °F
